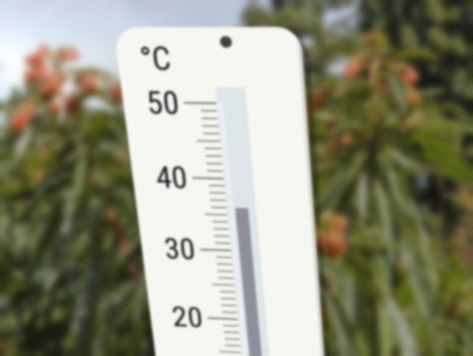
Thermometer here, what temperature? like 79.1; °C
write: 36; °C
